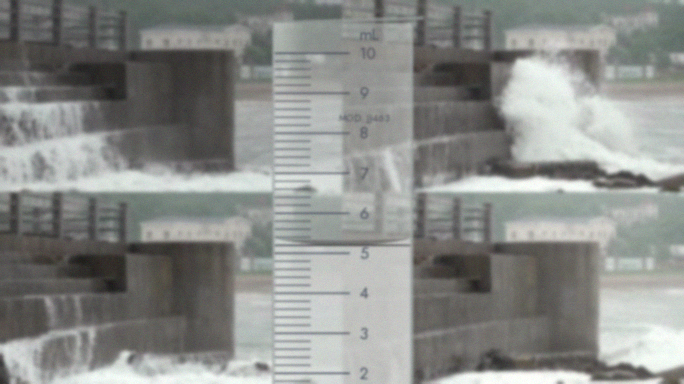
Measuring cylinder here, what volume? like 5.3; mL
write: 5.2; mL
